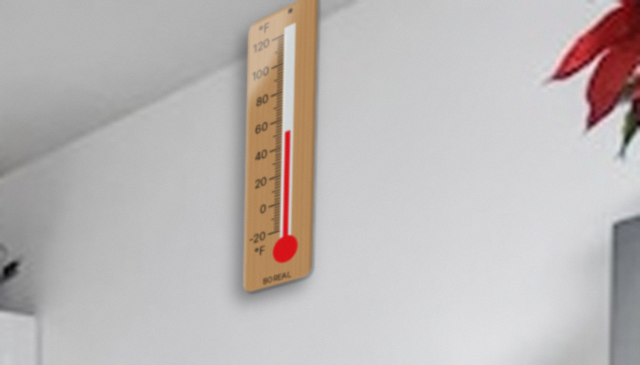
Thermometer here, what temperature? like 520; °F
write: 50; °F
